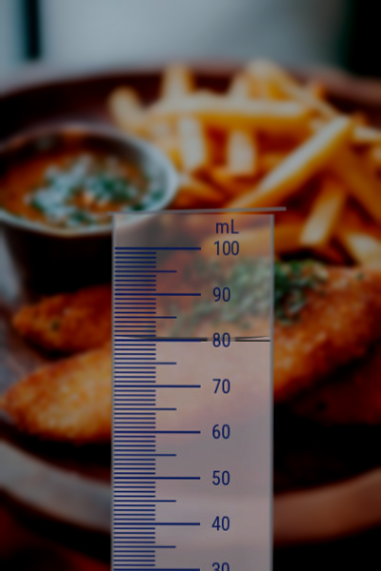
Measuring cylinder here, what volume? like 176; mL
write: 80; mL
